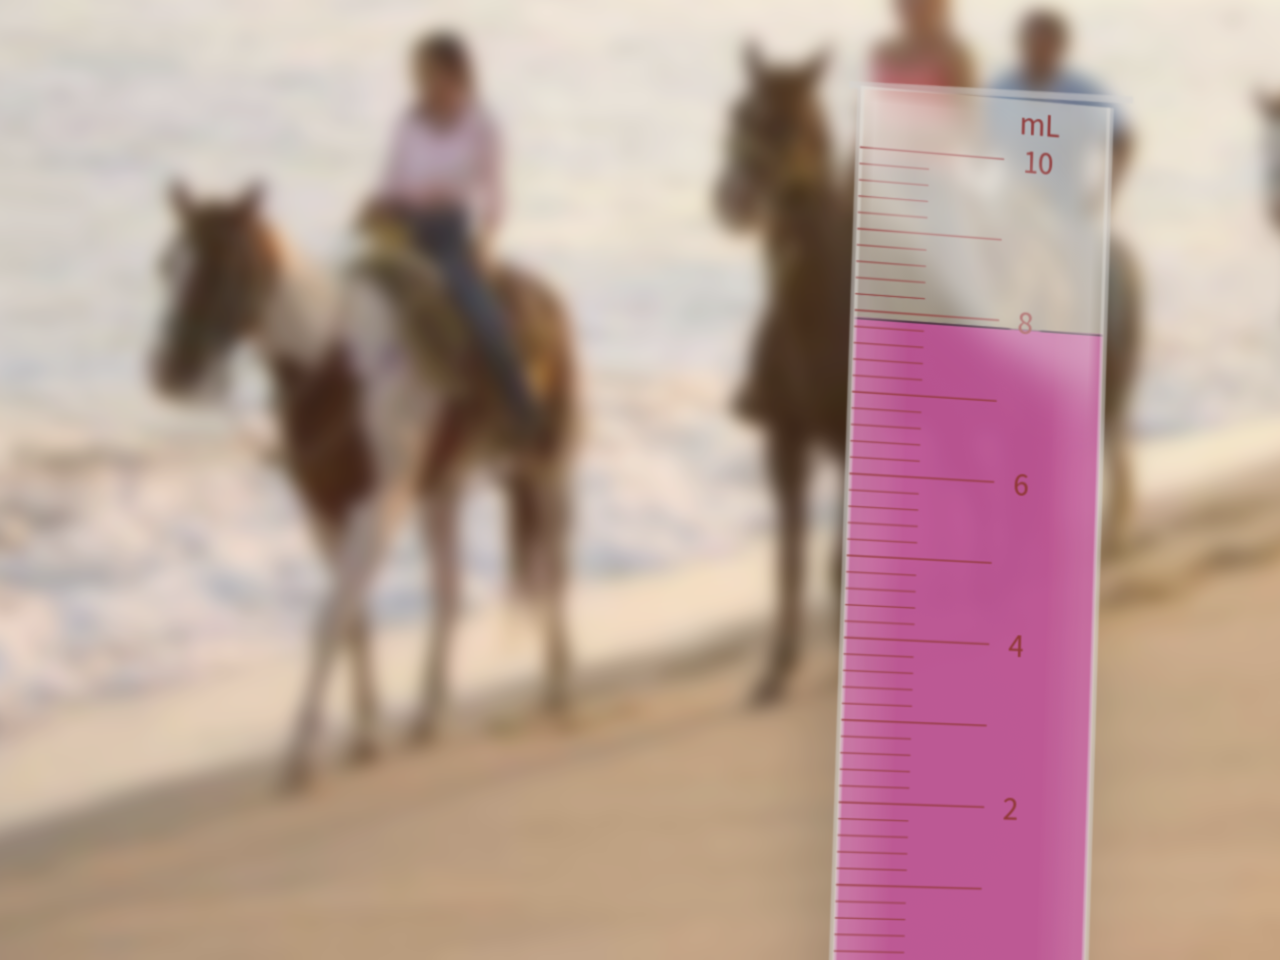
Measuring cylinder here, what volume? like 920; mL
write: 7.9; mL
